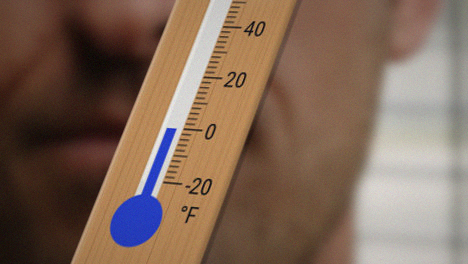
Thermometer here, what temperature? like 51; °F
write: 0; °F
